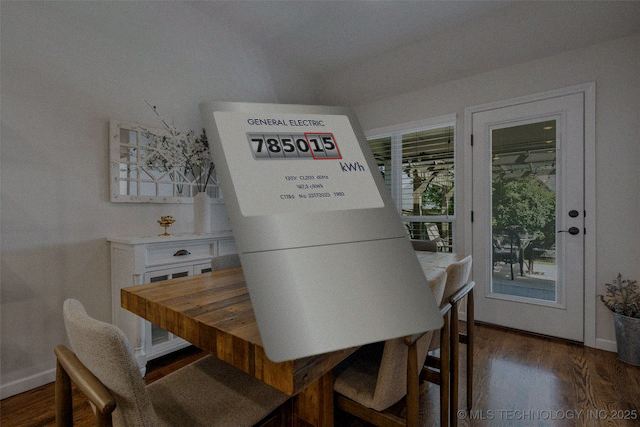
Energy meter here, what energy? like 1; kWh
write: 7850.15; kWh
